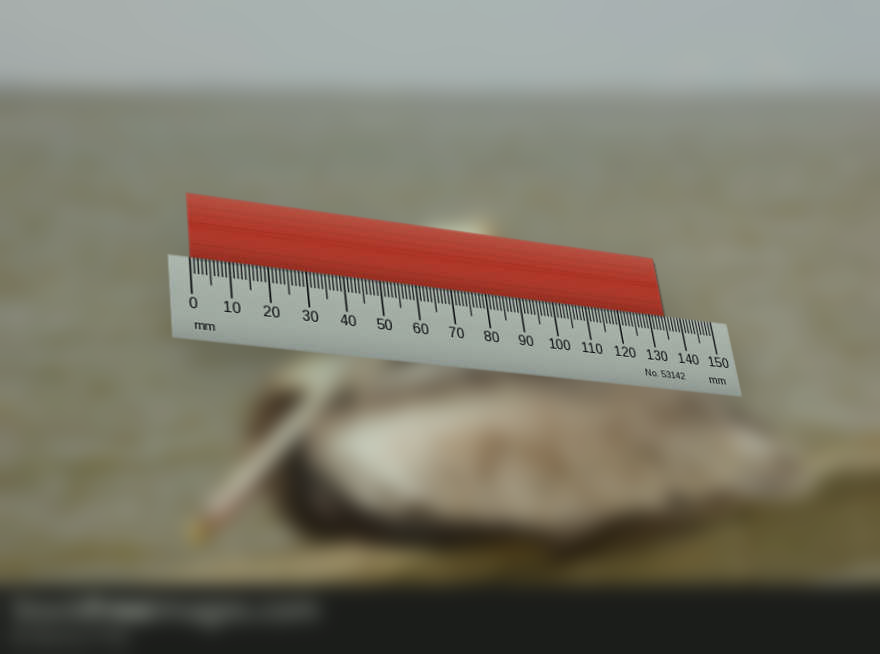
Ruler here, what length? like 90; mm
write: 135; mm
